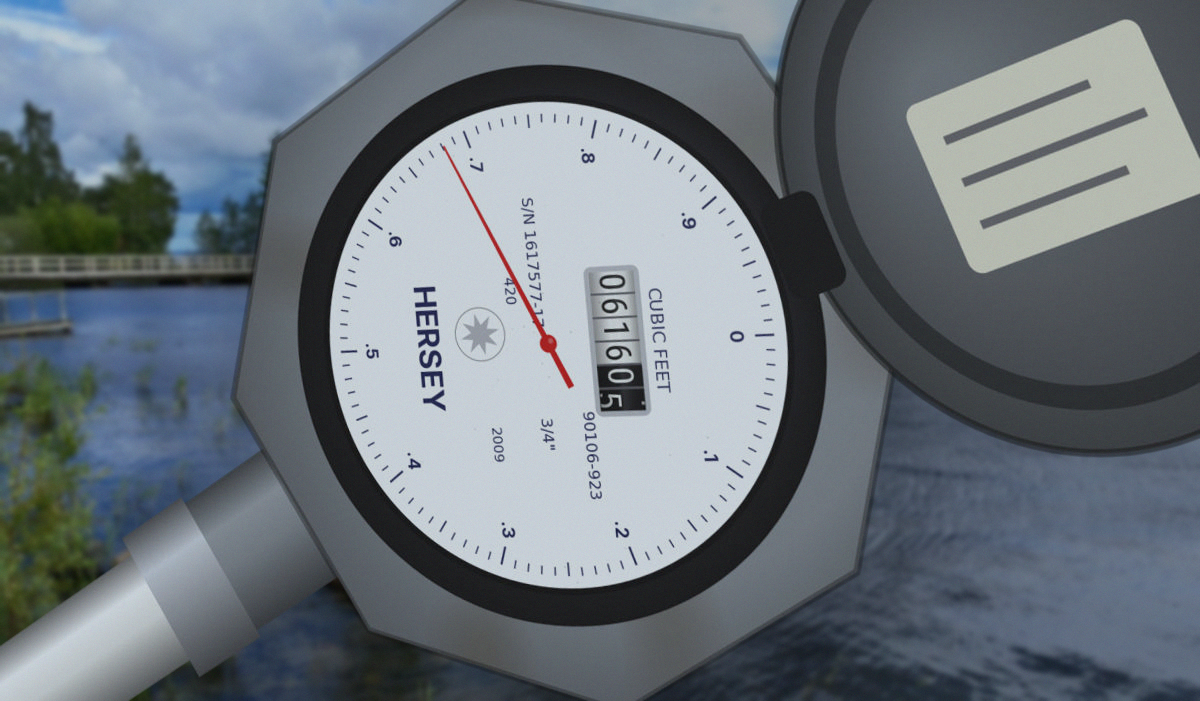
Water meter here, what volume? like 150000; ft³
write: 61604.68; ft³
